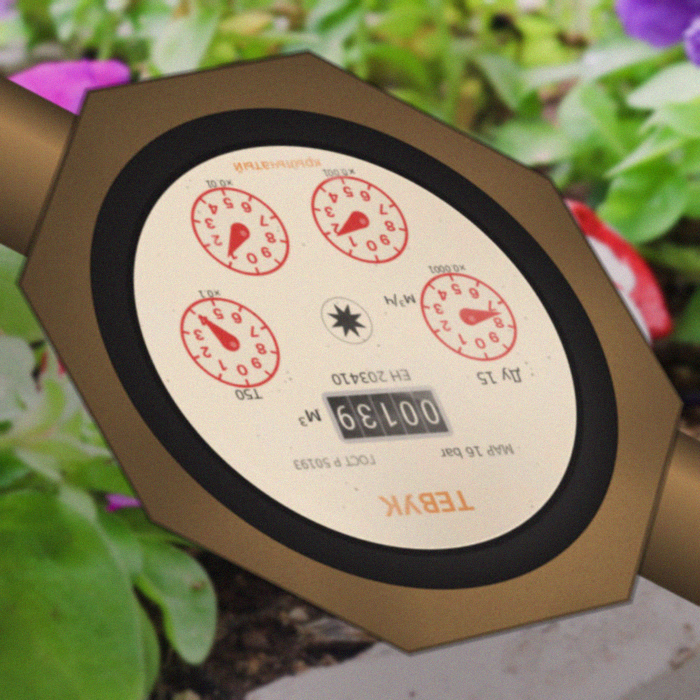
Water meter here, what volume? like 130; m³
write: 139.4117; m³
